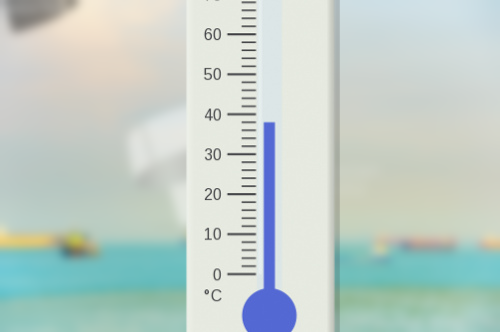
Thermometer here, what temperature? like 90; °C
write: 38; °C
